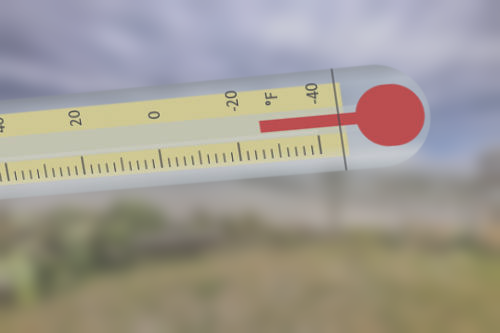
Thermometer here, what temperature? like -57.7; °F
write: -26; °F
